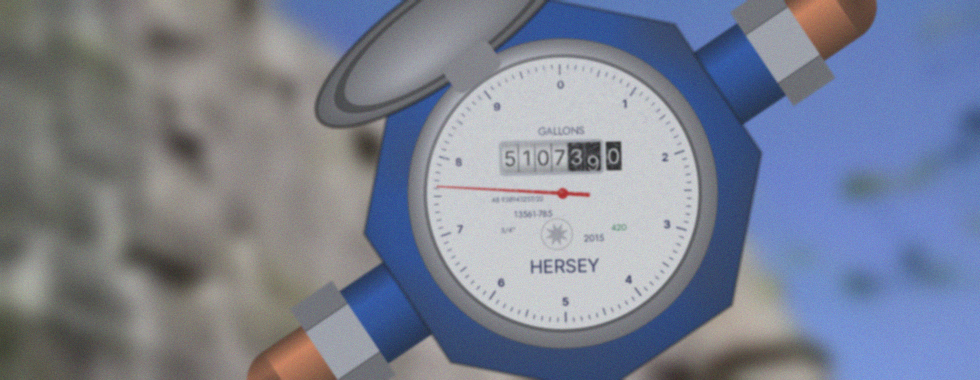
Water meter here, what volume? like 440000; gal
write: 5107387.6; gal
